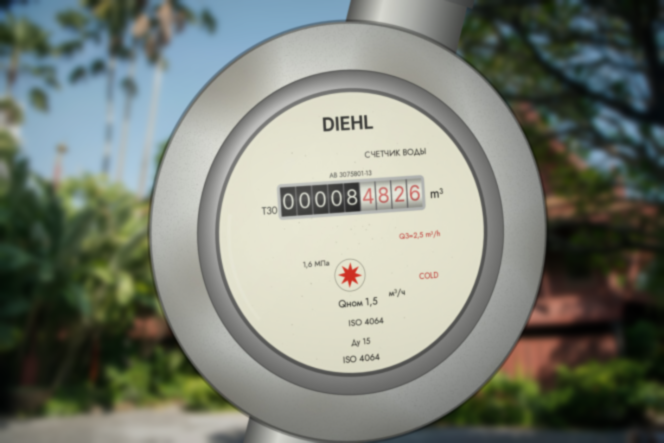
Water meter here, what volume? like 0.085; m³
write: 8.4826; m³
